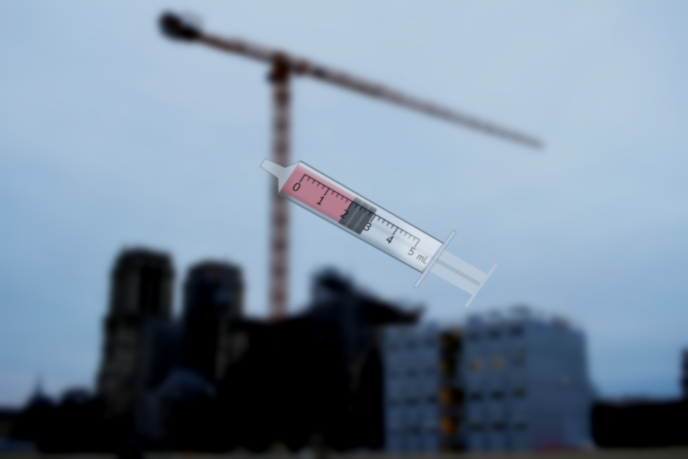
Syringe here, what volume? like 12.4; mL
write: 2; mL
